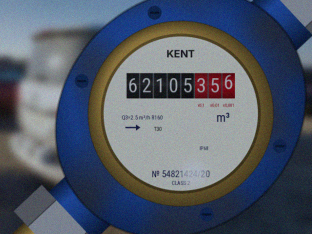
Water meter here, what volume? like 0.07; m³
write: 62105.356; m³
